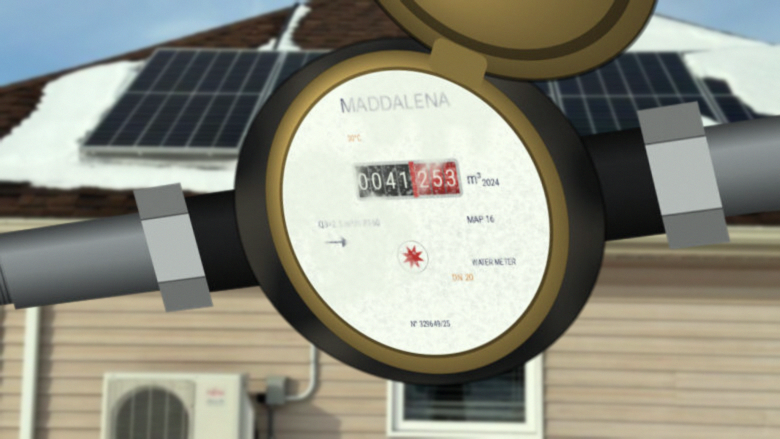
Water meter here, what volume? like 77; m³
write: 41.253; m³
